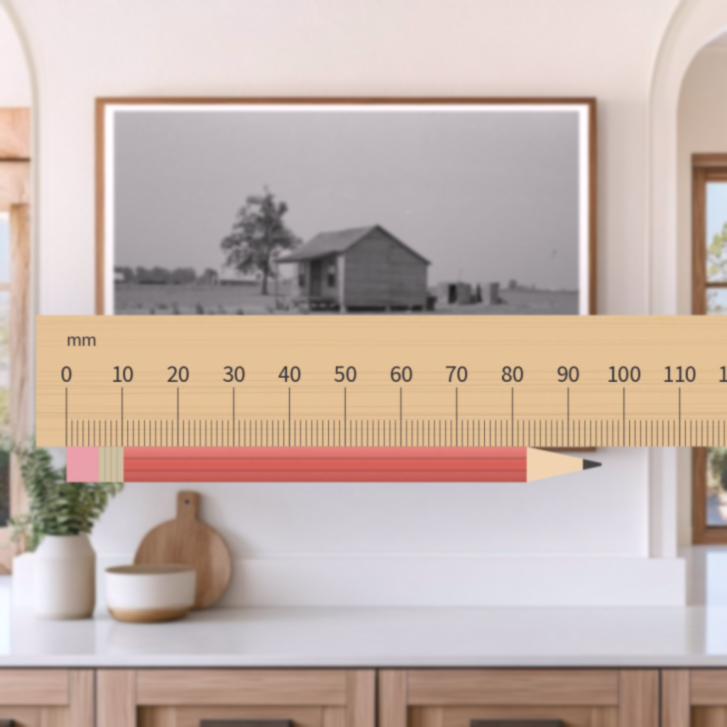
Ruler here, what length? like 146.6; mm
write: 96; mm
